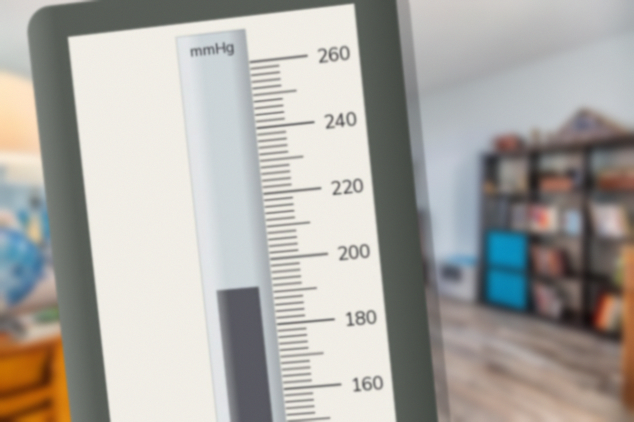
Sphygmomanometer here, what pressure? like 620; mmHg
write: 192; mmHg
